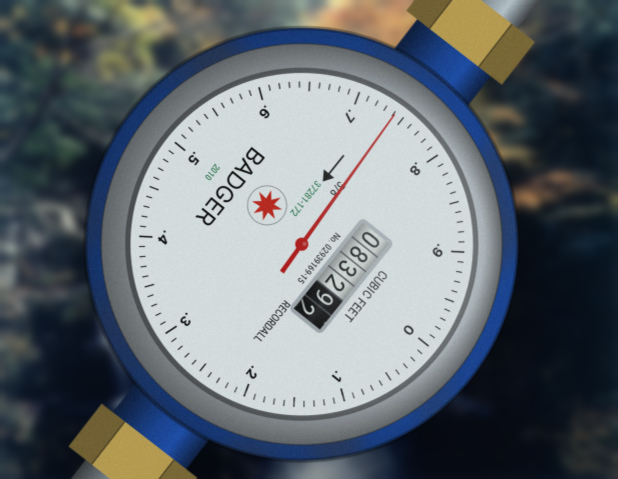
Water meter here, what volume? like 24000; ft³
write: 83291.74; ft³
